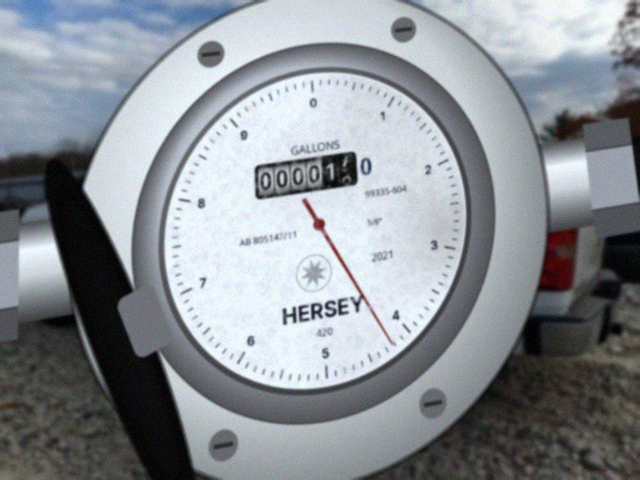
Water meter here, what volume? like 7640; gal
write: 174.2; gal
